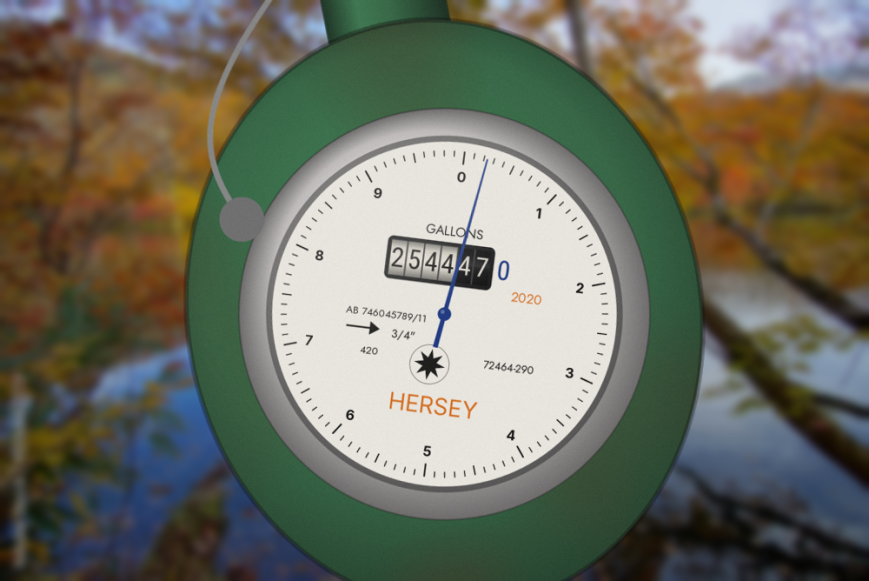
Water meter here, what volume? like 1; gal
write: 2544470.2; gal
